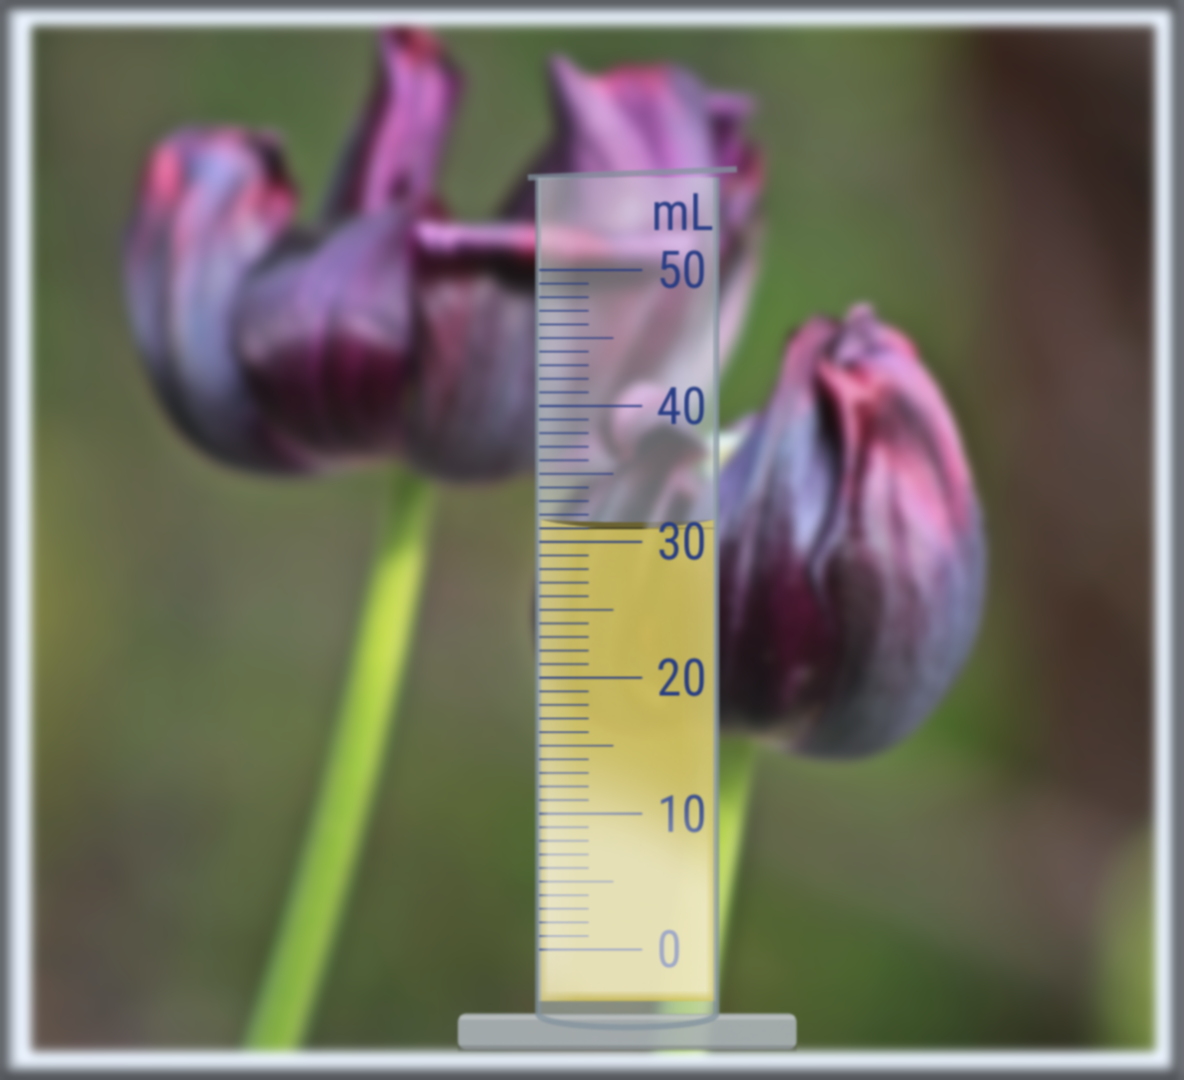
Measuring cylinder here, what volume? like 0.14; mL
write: 31; mL
